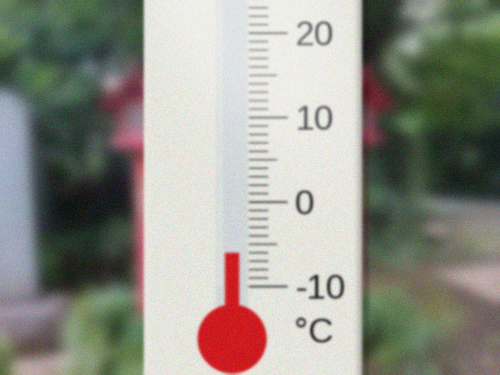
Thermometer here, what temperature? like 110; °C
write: -6; °C
